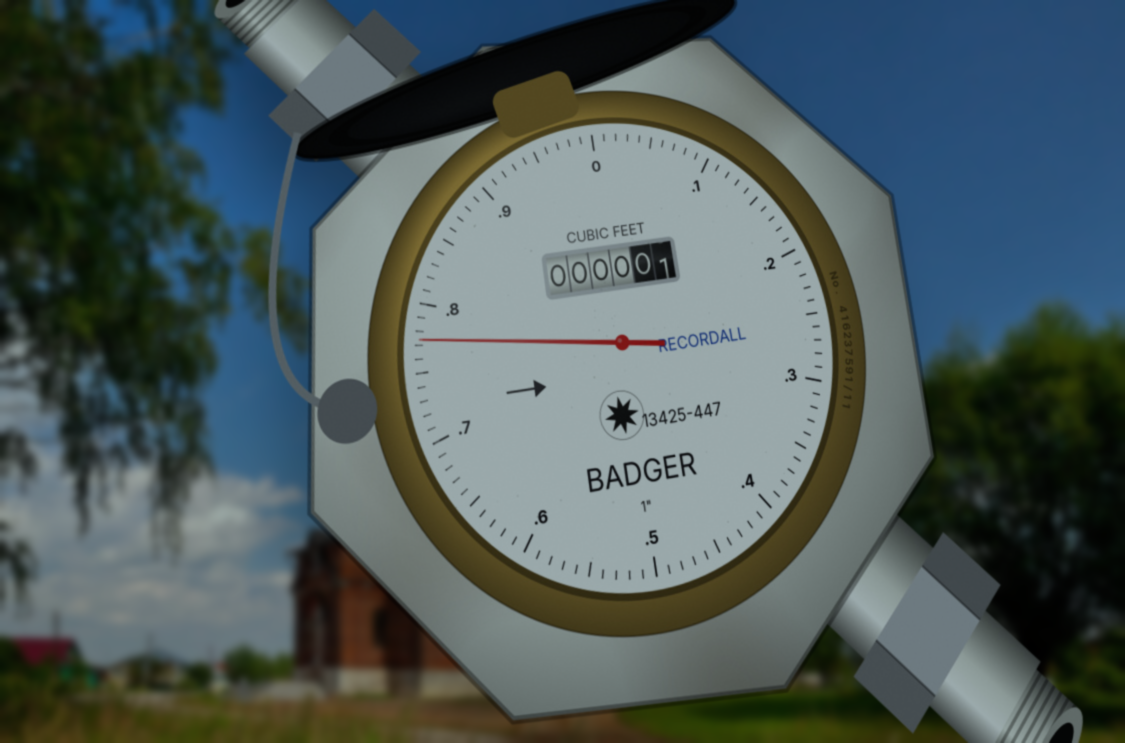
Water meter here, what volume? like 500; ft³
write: 0.77; ft³
